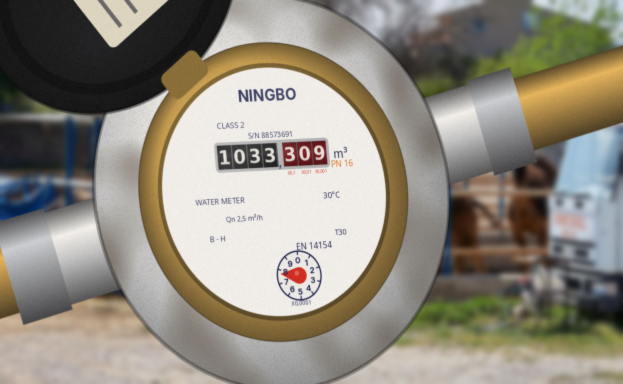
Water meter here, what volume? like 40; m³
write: 1033.3097; m³
